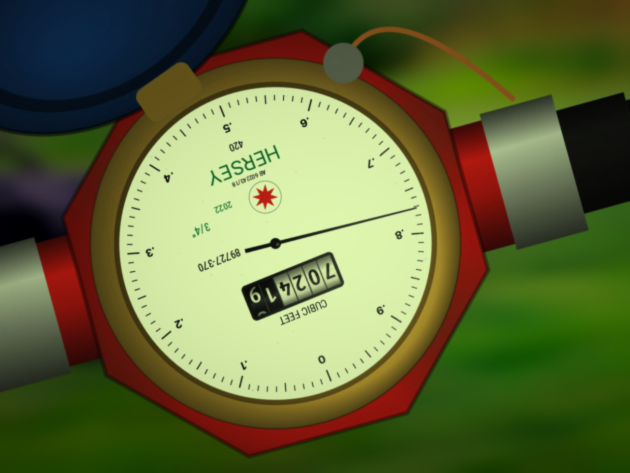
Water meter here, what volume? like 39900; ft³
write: 702418.77; ft³
